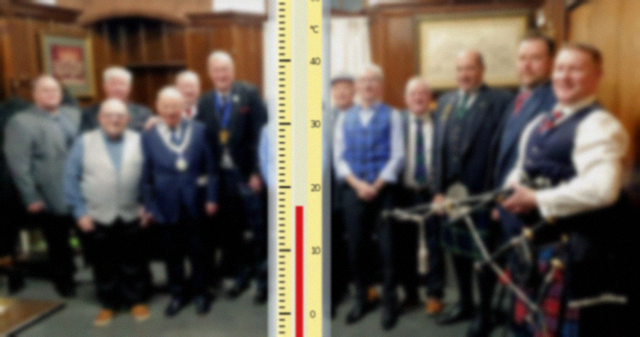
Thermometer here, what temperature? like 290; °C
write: 17; °C
